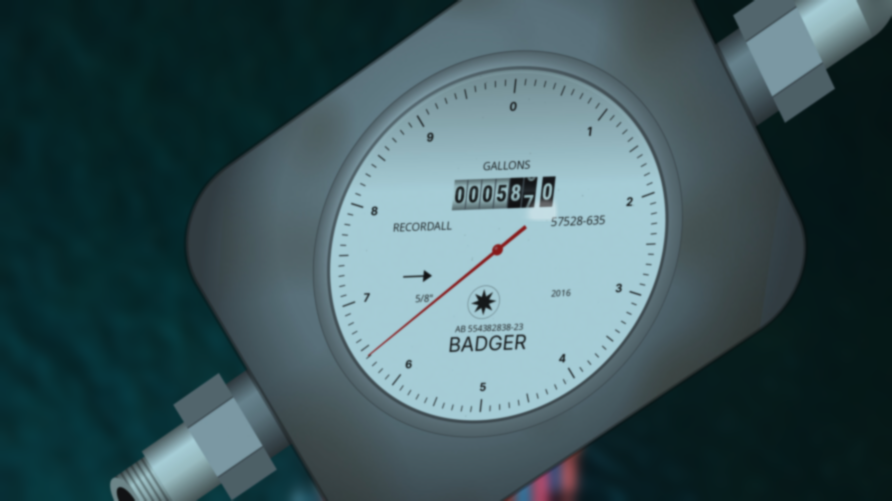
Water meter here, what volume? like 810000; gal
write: 5866.4; gal
